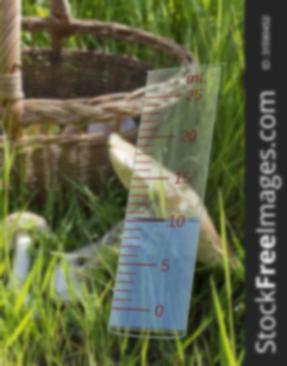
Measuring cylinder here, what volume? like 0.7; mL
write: 10; mL
